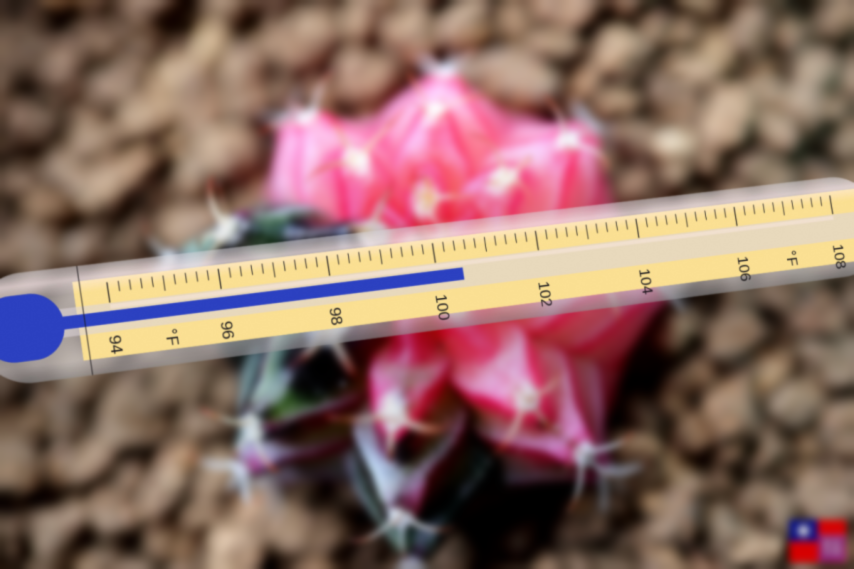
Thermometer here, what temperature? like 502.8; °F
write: 100.5; °F
